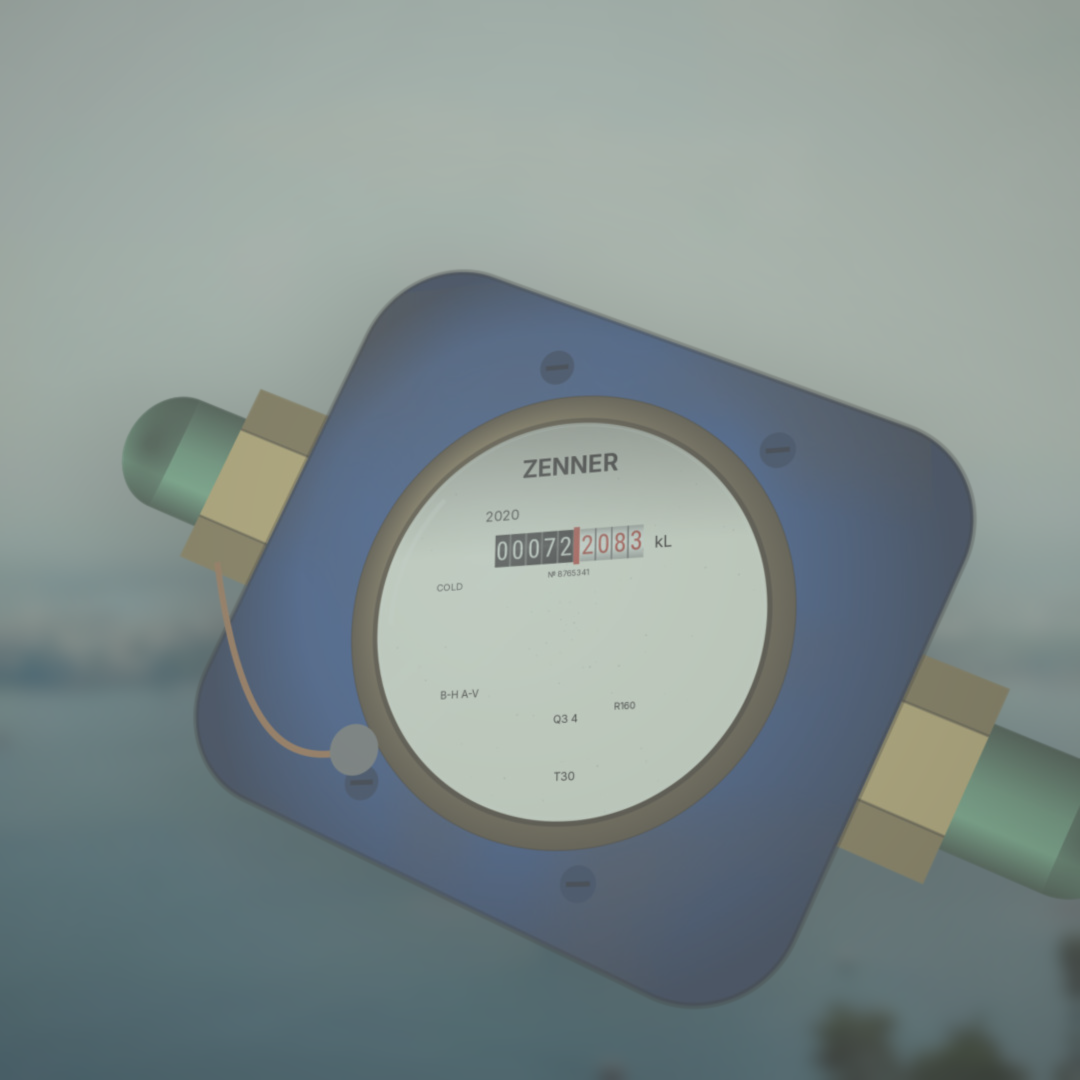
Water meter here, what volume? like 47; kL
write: 72.2083; kL
